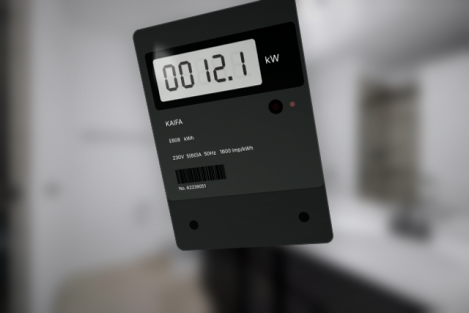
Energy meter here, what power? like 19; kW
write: 12.1; kW
